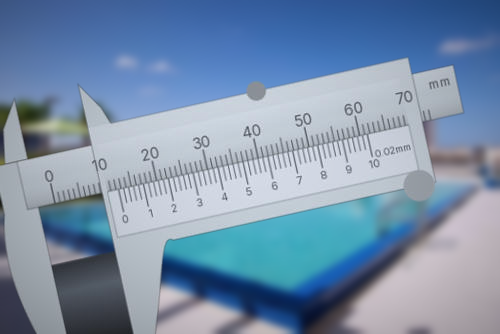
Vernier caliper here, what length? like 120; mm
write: 12.5; mm
